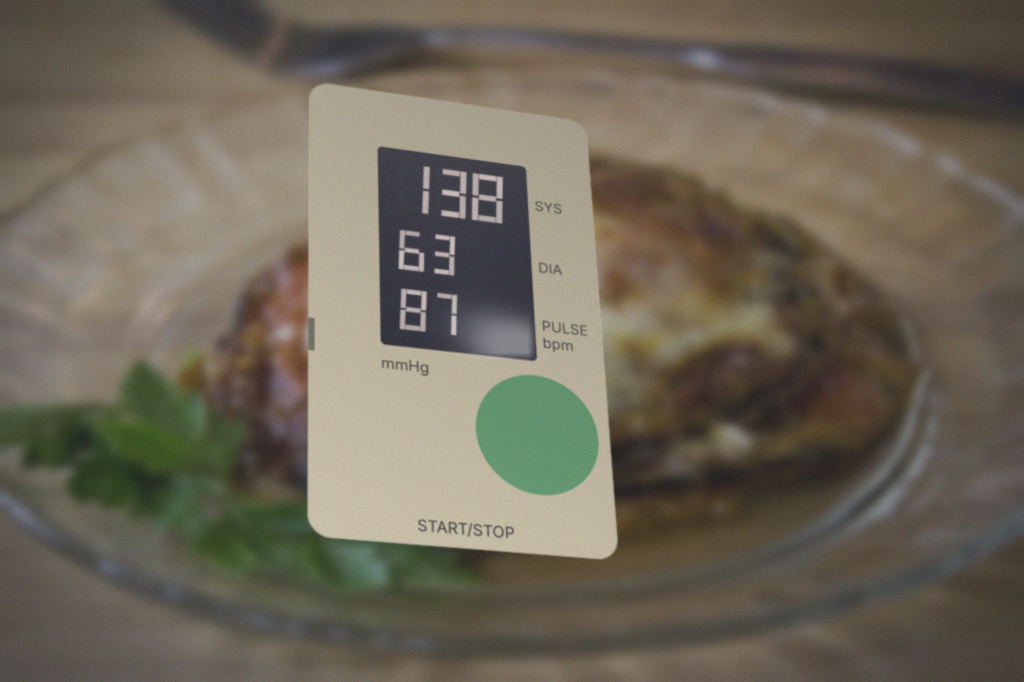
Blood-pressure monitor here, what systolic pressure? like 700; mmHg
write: 138; mmHg
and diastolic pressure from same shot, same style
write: 63; mmHg
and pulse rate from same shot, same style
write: 87; bpm
